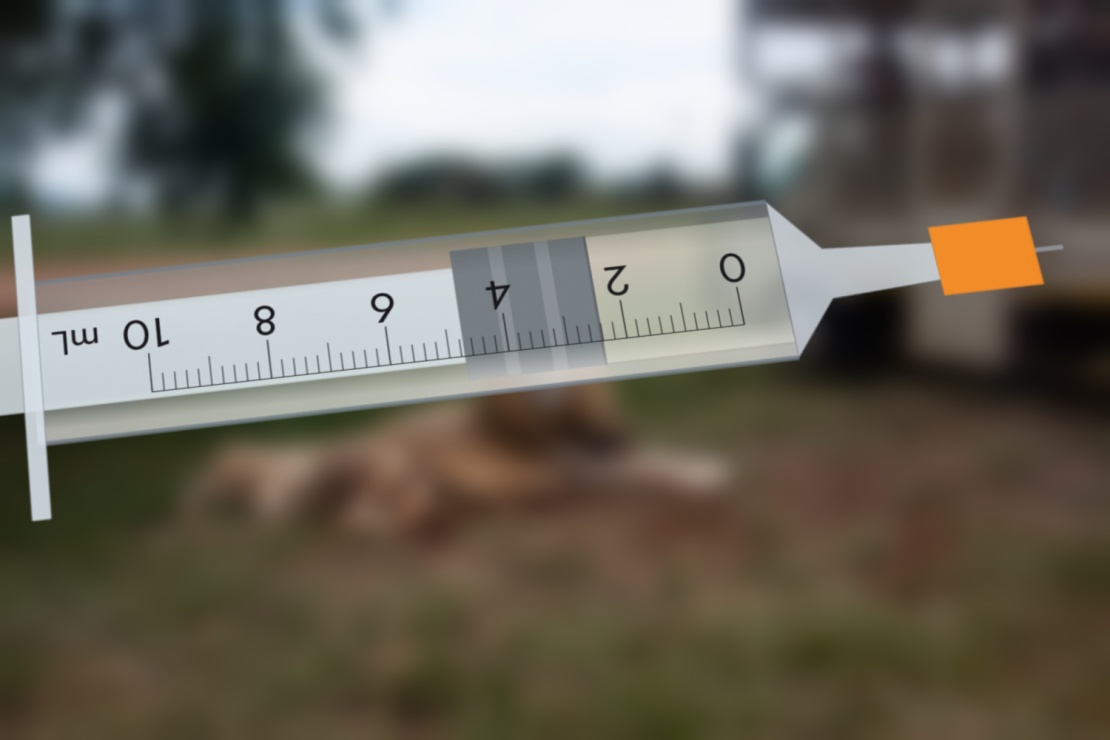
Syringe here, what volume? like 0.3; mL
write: 2.4; mL
